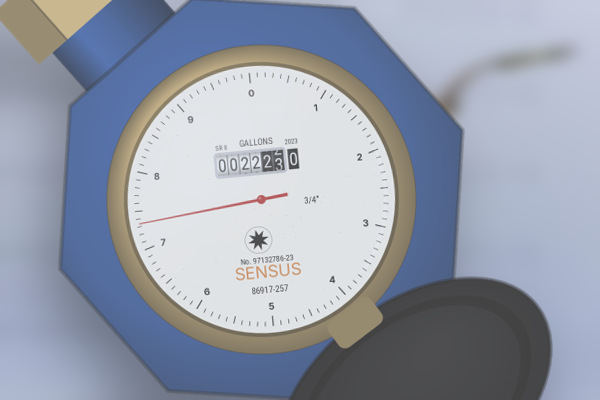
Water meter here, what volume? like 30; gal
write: 22227.3; gal
